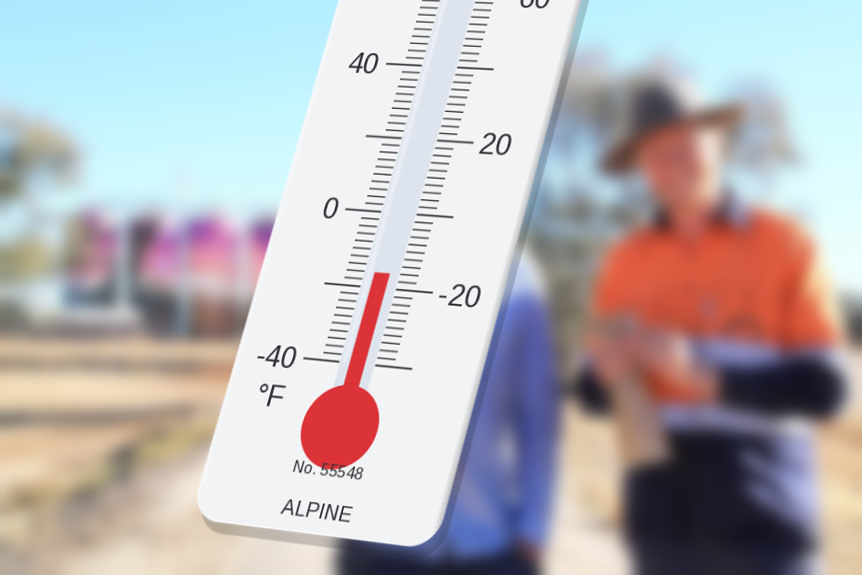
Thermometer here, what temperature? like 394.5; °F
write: -16; °F
